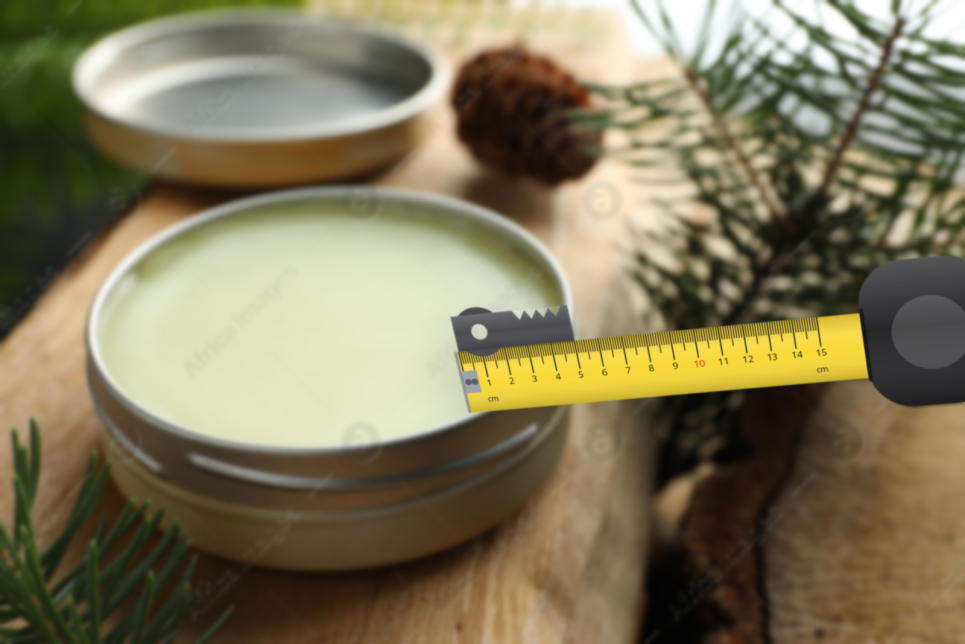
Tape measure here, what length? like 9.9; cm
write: 5; cm
